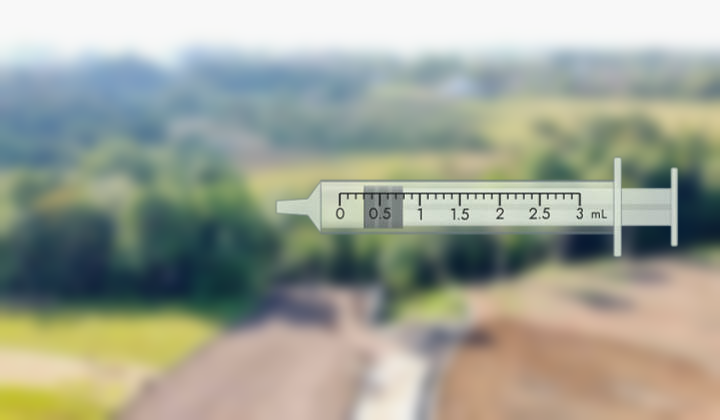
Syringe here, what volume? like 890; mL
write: 0.3; mL
